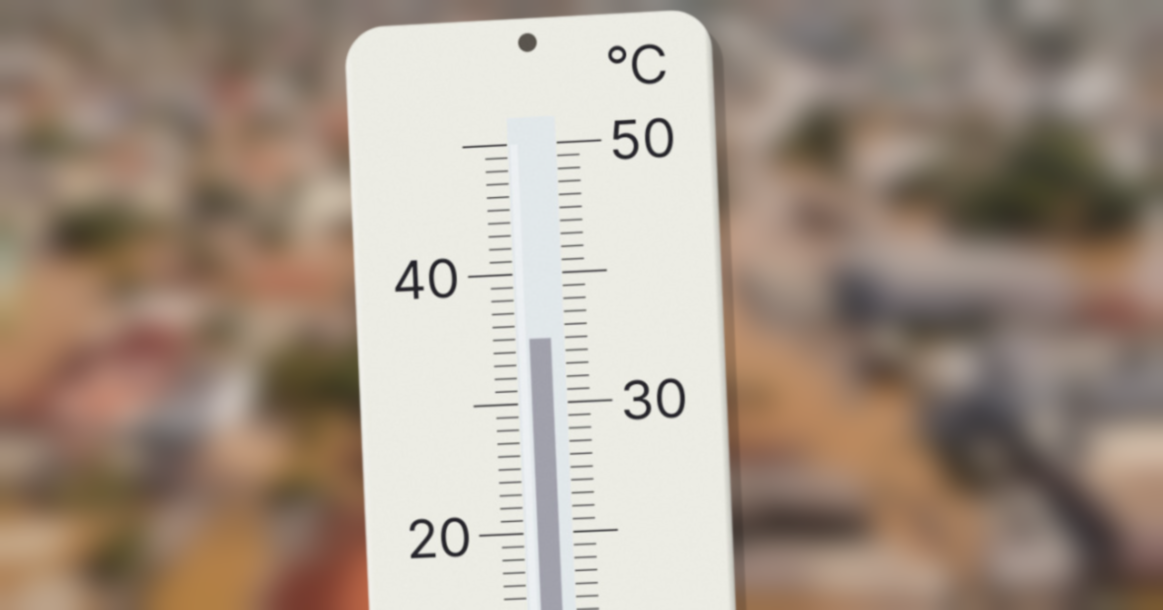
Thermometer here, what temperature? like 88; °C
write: 35; °C
